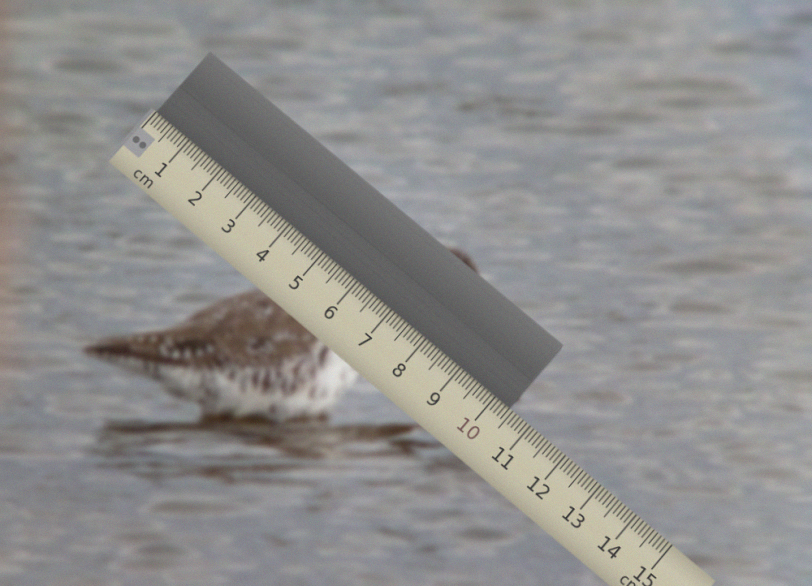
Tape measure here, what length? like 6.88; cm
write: 10.4; cm
